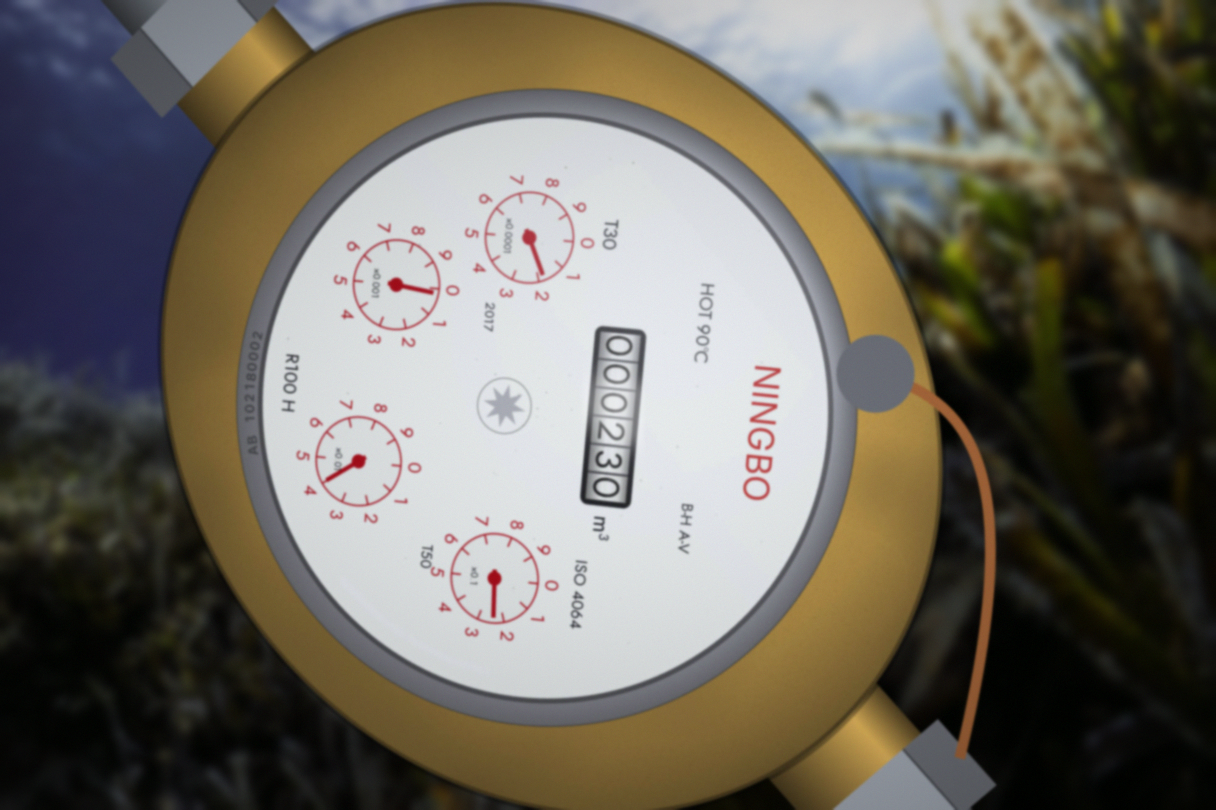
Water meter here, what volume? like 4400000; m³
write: 230.2401; m³
